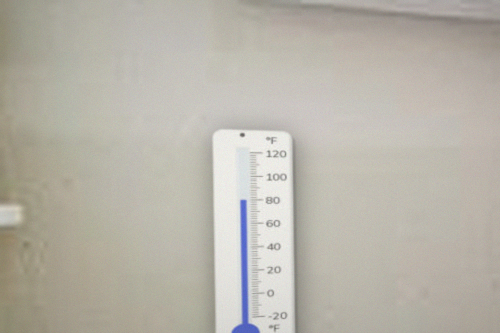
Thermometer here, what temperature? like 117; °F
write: 80; °F
